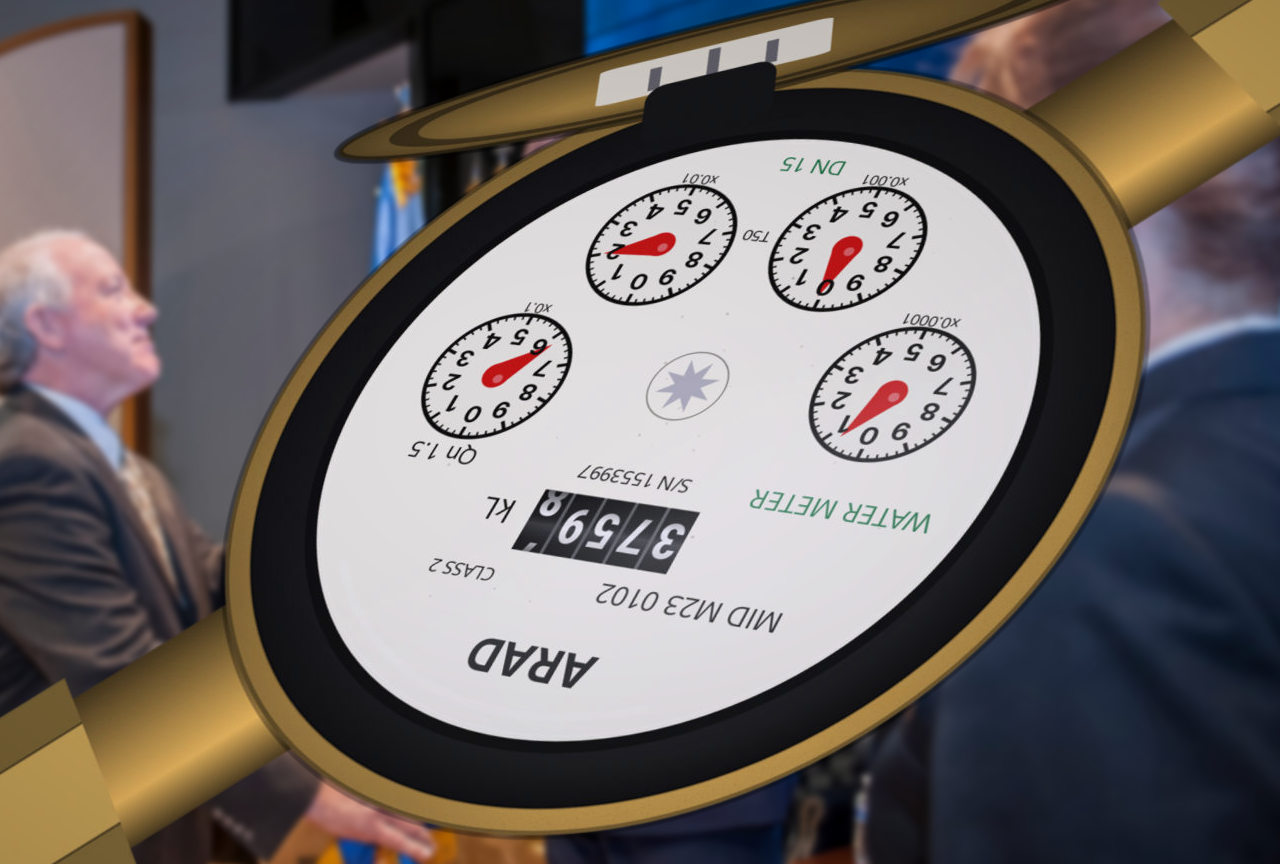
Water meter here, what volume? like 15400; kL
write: 37597.6200; kL
